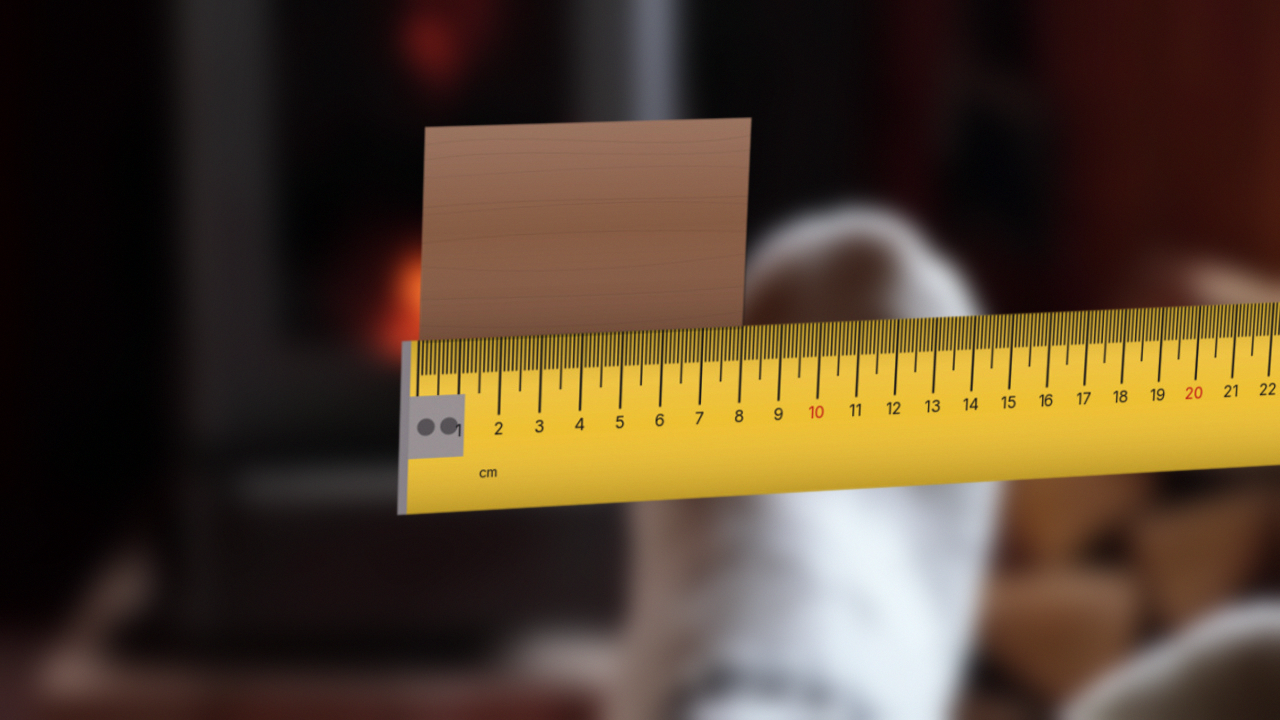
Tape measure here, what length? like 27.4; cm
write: 8; cm
